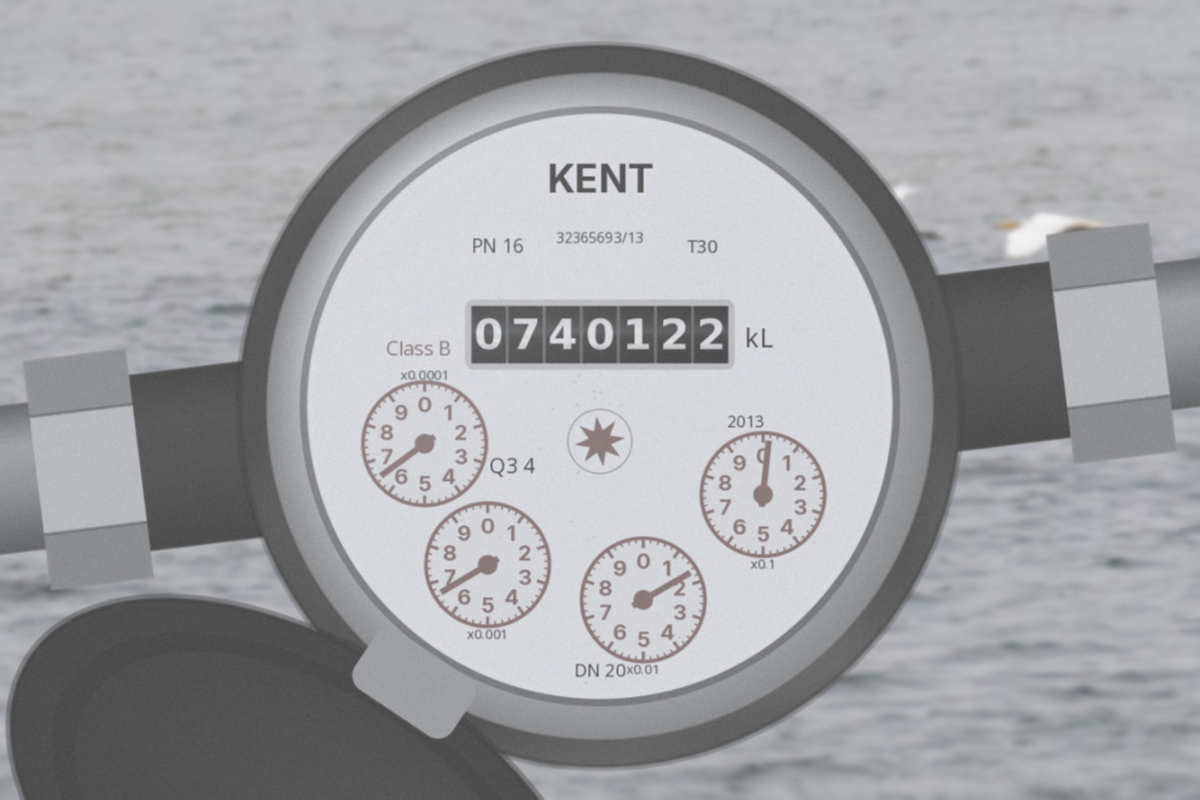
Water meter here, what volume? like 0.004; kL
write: 740122.0166; kL
